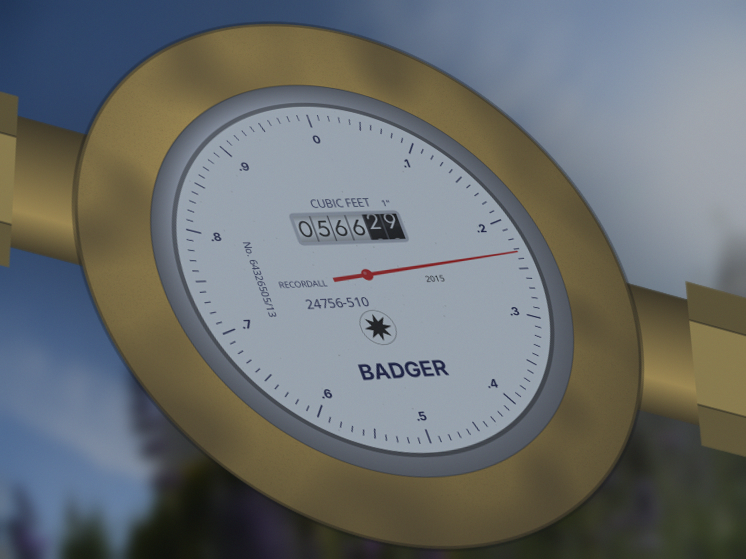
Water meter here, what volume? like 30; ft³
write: 56629.23; ft³
